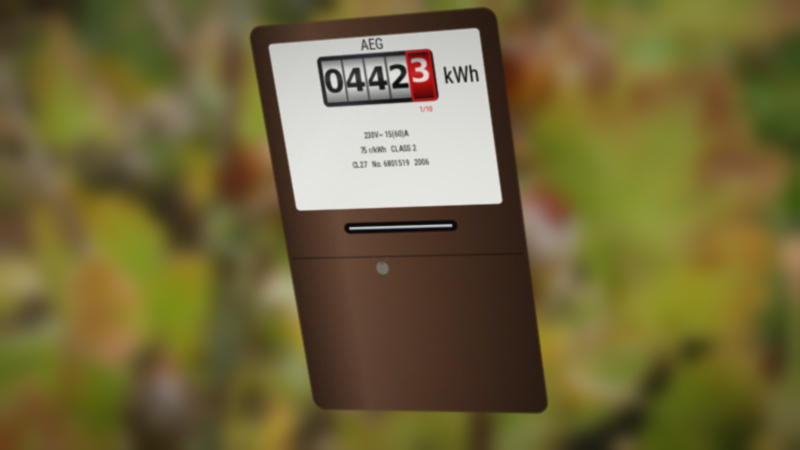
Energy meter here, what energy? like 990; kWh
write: 442.3; kWh
